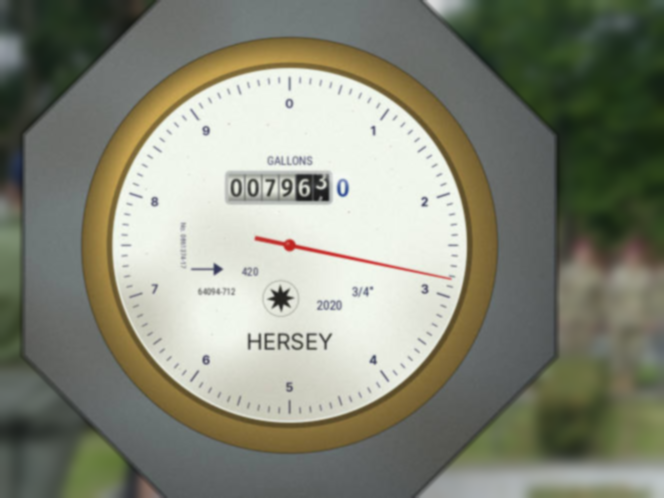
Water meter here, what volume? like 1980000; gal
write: 79632.8; gal
